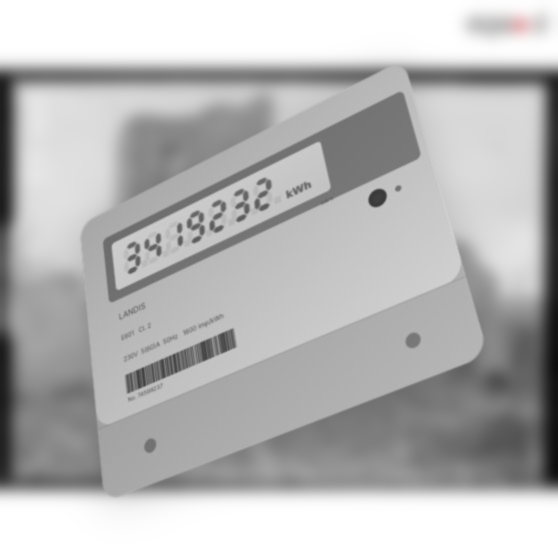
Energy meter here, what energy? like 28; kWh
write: 3419232; kWh
